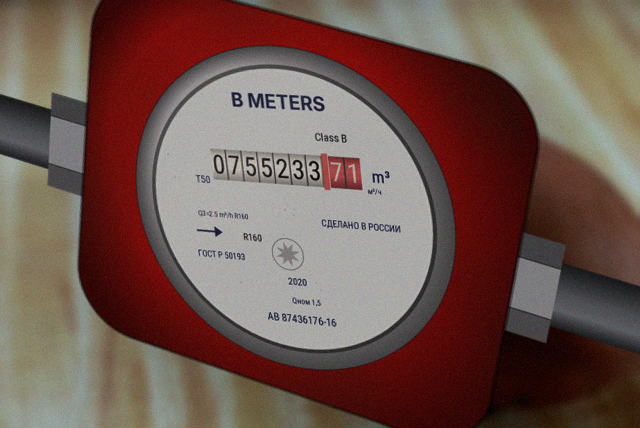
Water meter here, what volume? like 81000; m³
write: 755233.71; m³
